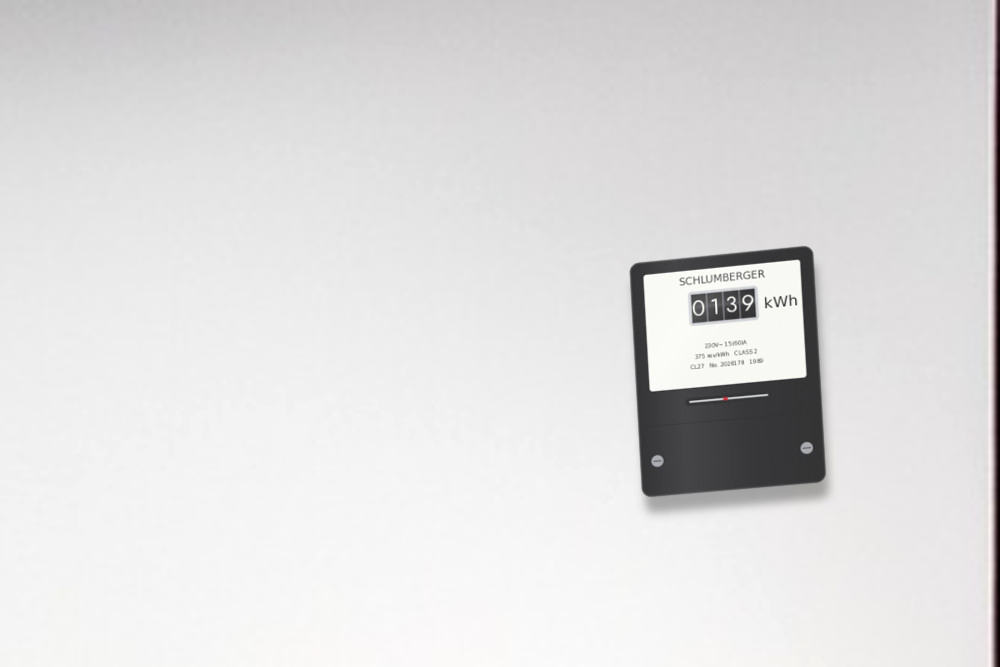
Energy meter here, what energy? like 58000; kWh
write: 139; kWh
